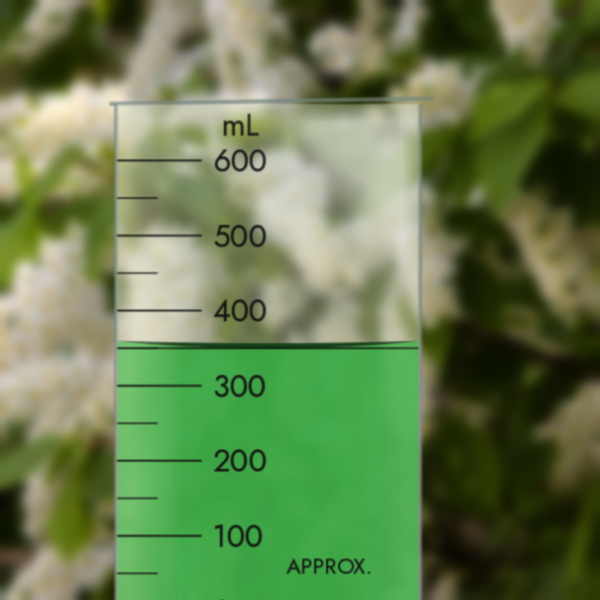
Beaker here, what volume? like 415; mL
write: 350; mL
